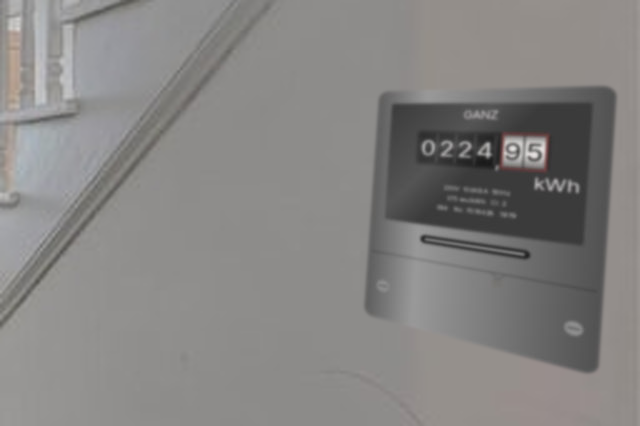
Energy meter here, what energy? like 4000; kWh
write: 224.95; kWh
